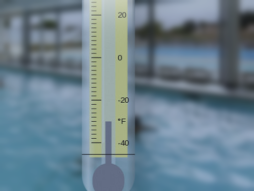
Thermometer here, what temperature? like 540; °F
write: -30; °F
